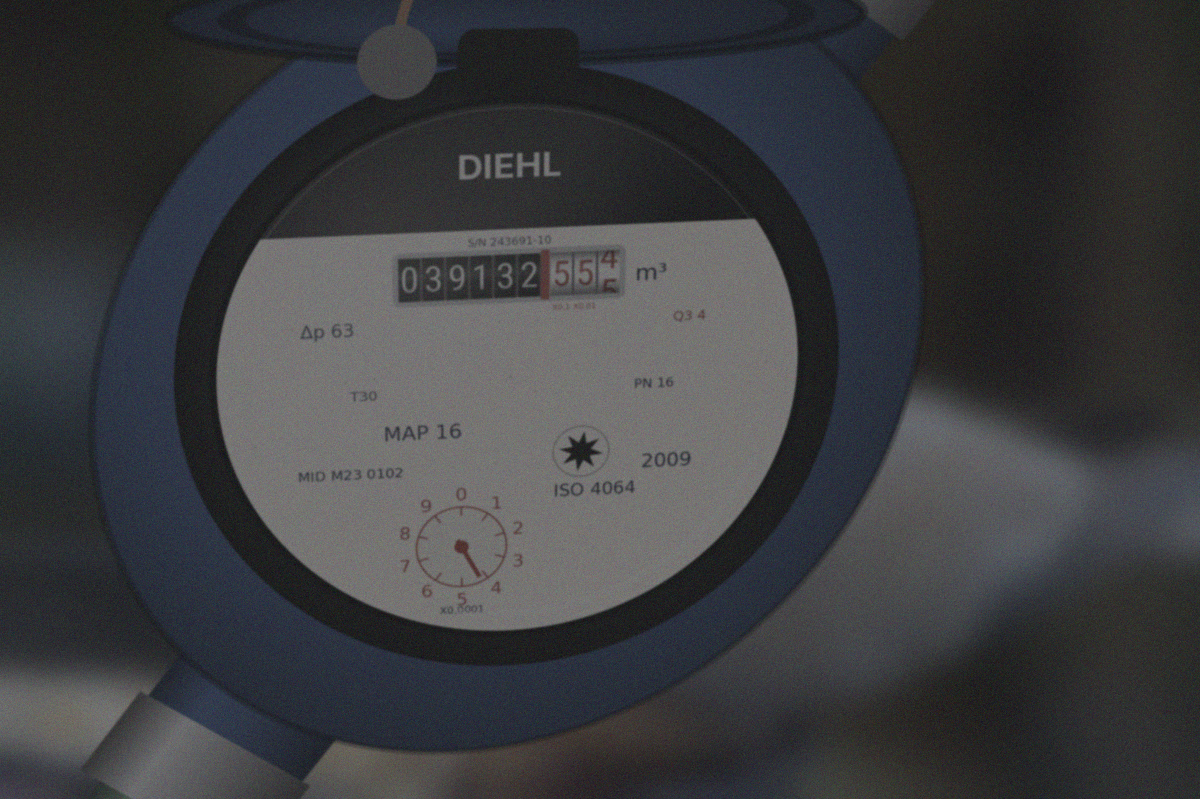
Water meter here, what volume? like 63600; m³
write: 39132.5544; m³
